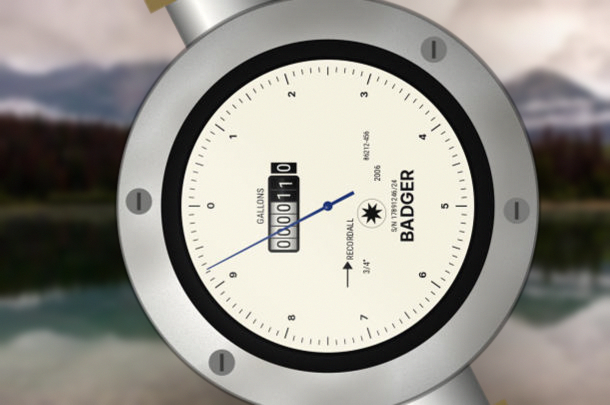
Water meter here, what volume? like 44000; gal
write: 109.2; gal
